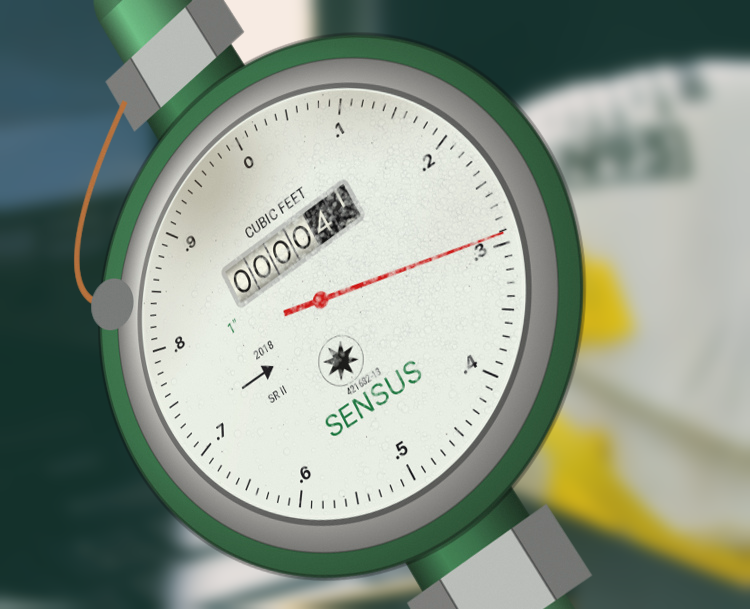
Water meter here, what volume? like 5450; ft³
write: 41.29; ft³
